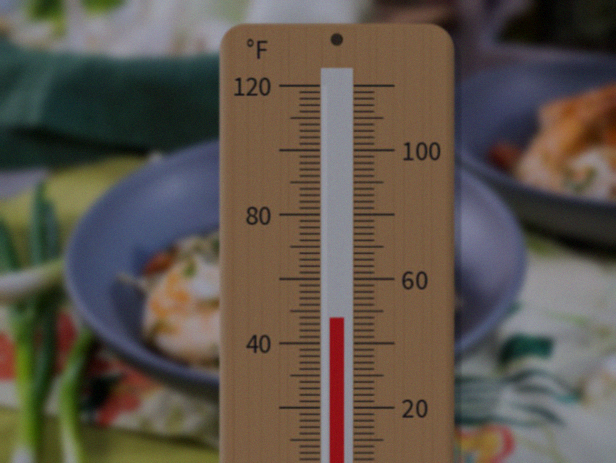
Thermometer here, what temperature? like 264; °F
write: 48; °F
